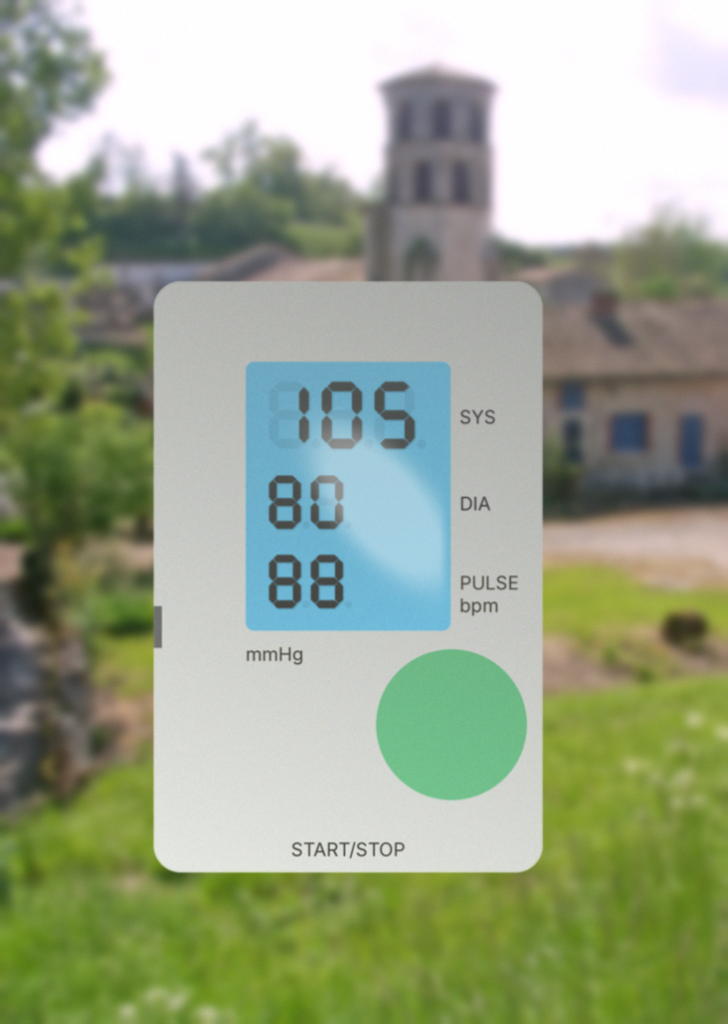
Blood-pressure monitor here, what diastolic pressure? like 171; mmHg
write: 80; mmHg
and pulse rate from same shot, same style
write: 88; bpm
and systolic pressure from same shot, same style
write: 105; mmHg
